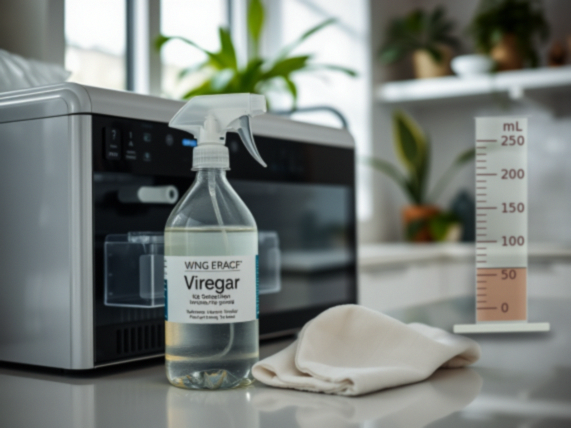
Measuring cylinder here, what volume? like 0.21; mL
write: 60; mL
